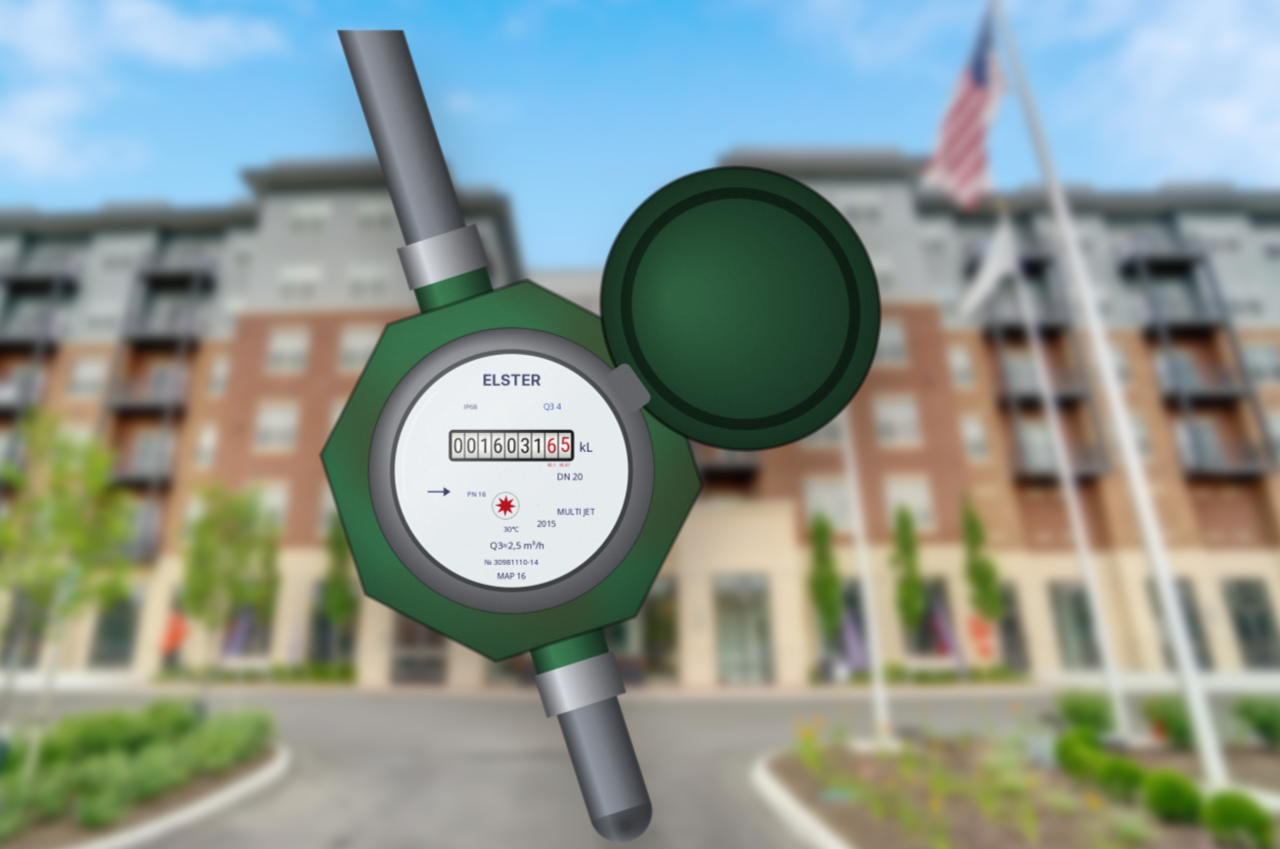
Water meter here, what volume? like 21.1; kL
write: 16031.65; kL
